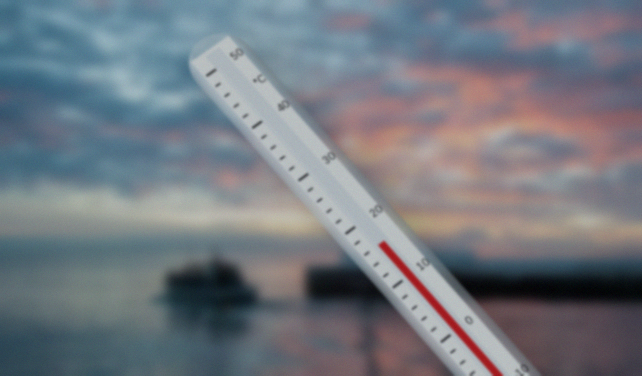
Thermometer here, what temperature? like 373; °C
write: 16; °C
